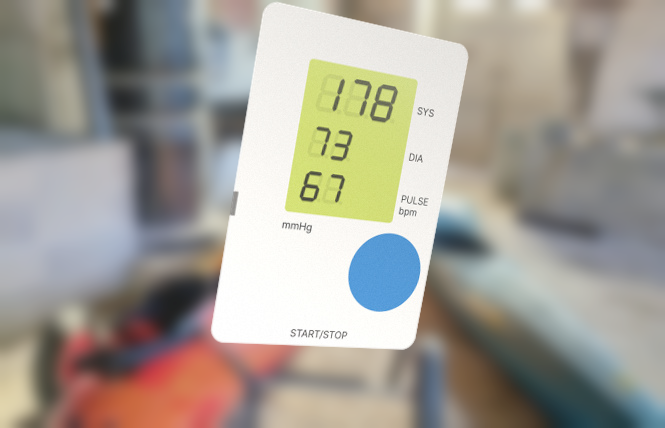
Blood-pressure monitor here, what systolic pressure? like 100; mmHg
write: 178; mmHg
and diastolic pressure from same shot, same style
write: 73; mmHg
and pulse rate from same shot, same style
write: 67; bpm
